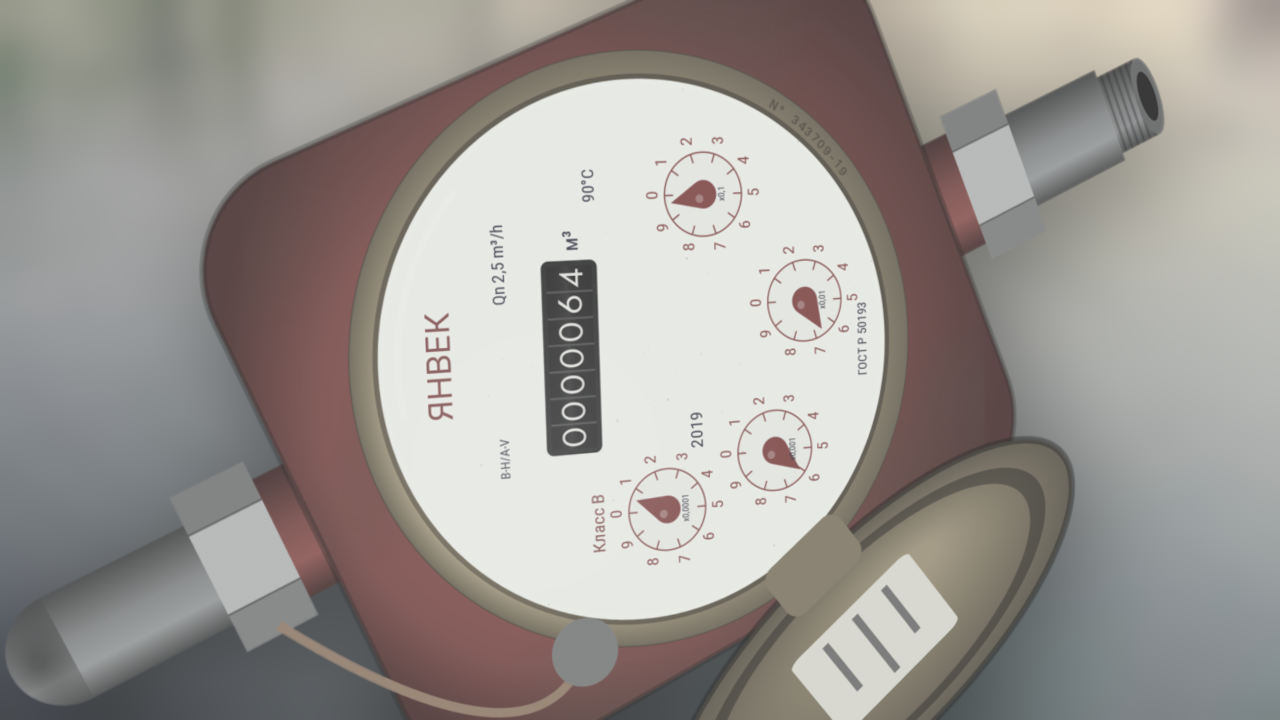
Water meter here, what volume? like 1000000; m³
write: 63.9660; m³
